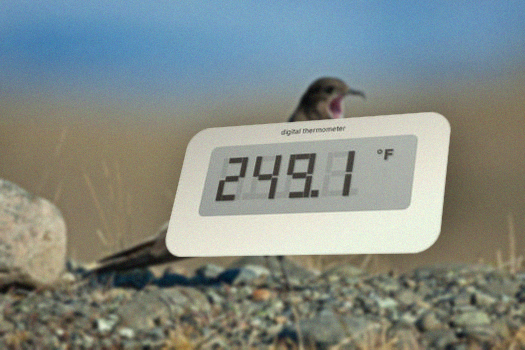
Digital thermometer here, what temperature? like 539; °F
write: 249.1; °F
